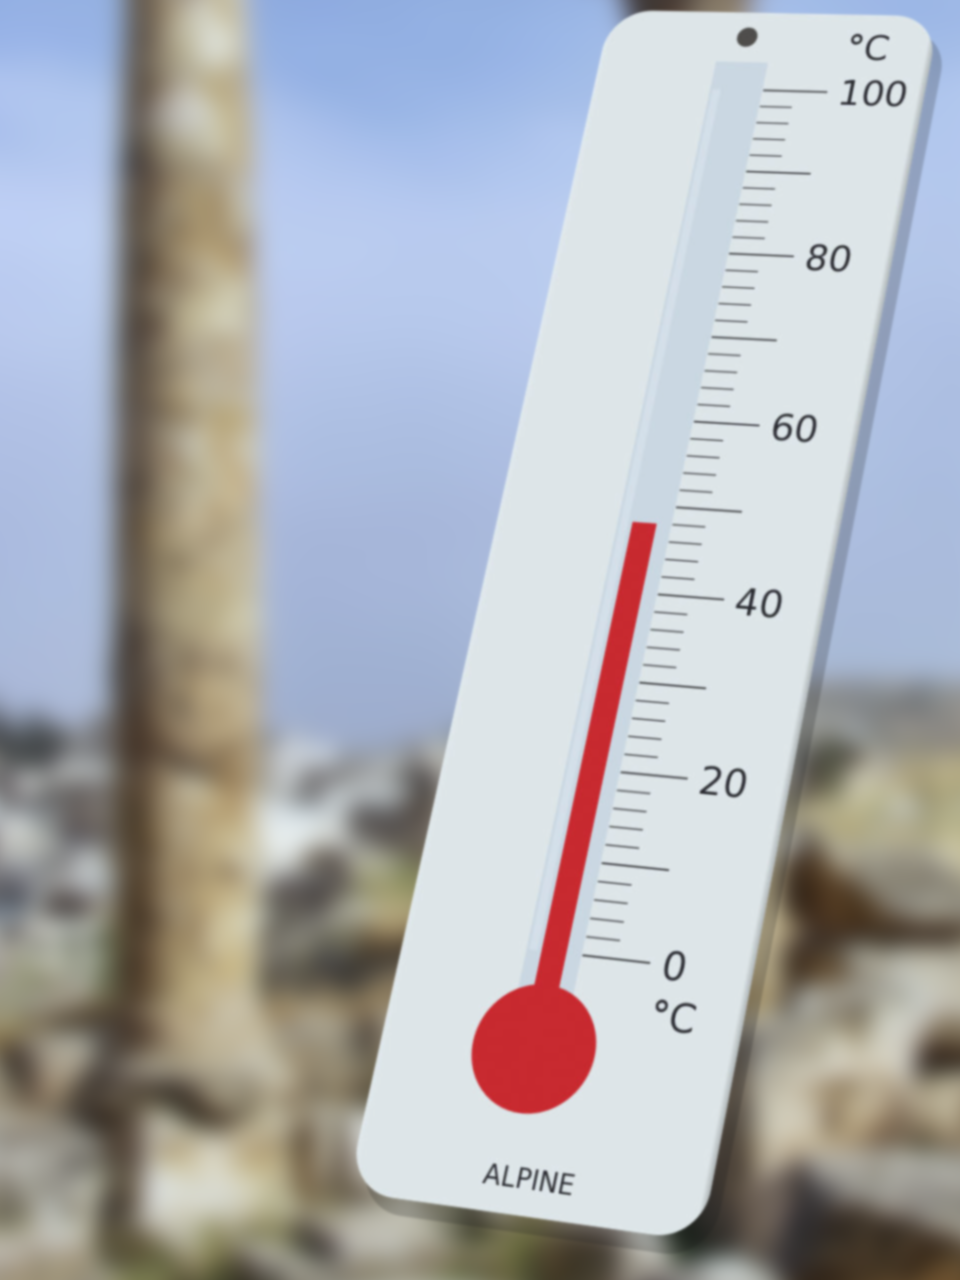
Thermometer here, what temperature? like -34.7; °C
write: 48; °C
